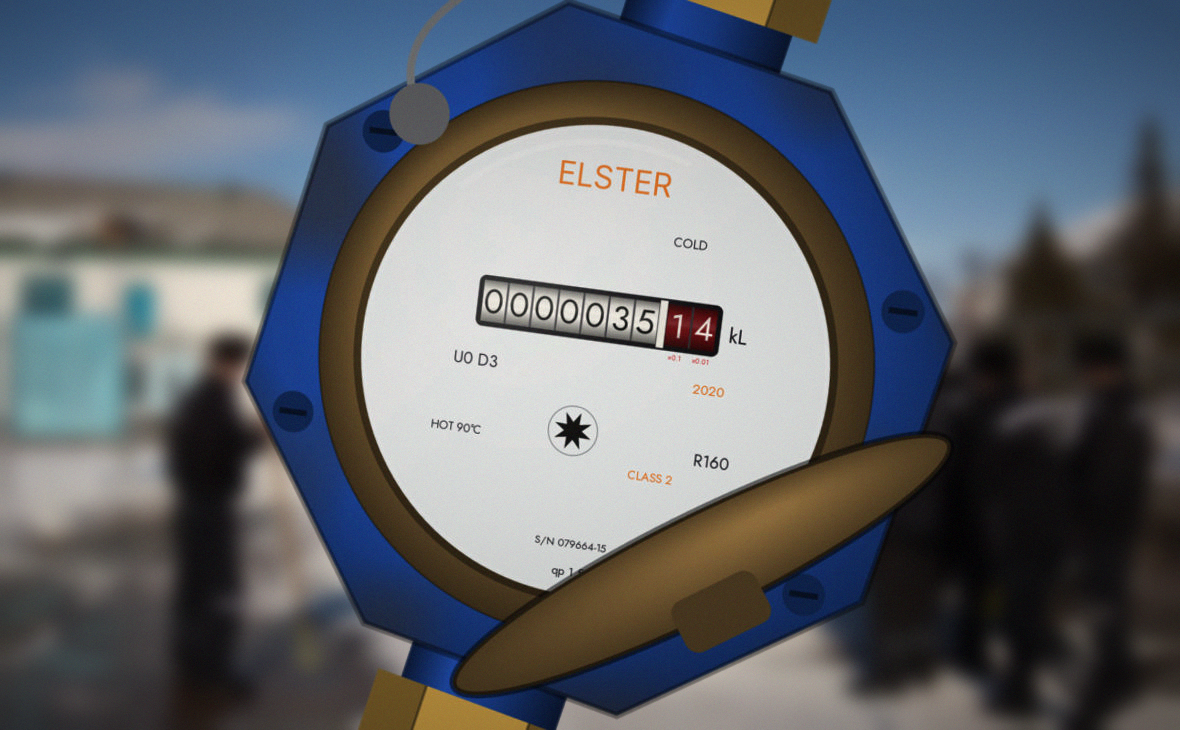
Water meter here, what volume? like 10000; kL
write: 35.14; kL
